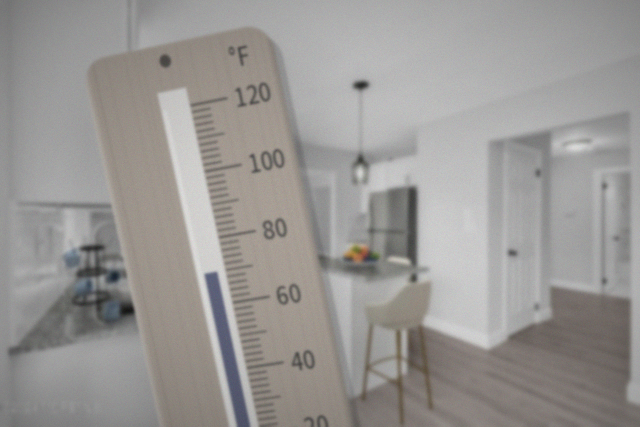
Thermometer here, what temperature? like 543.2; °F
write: 70; °F
